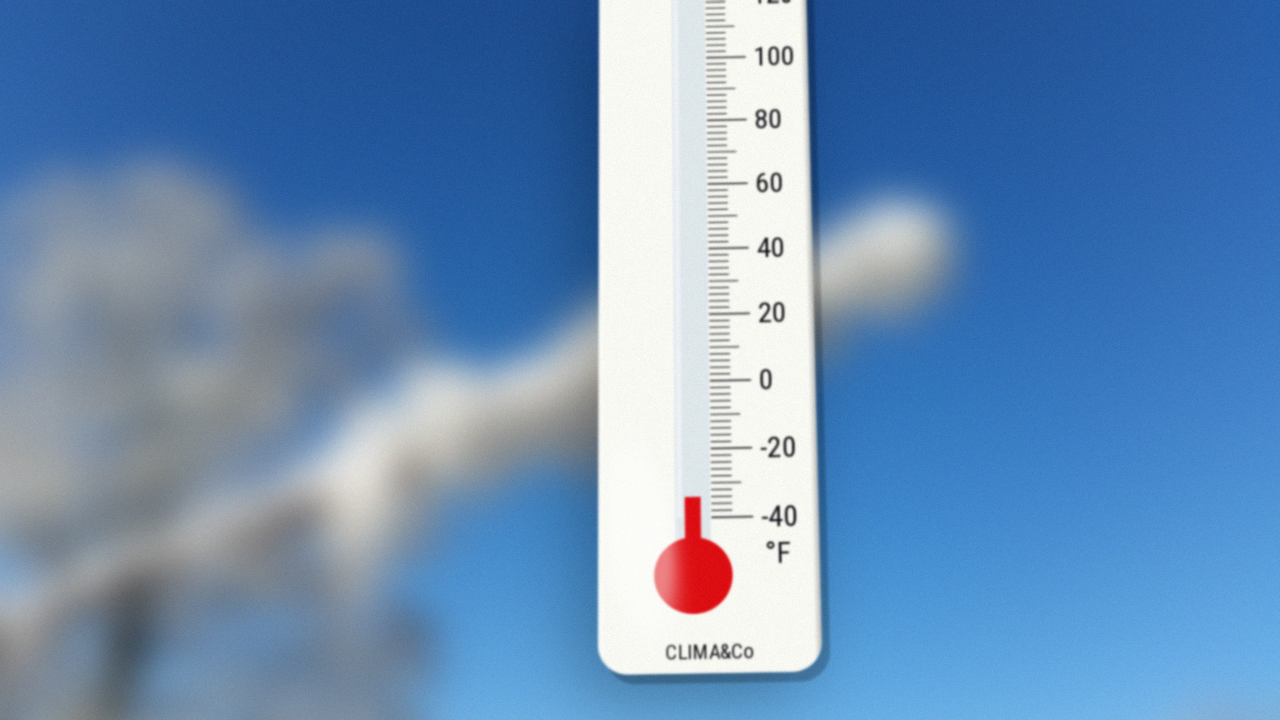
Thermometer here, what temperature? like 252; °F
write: -34; °F
